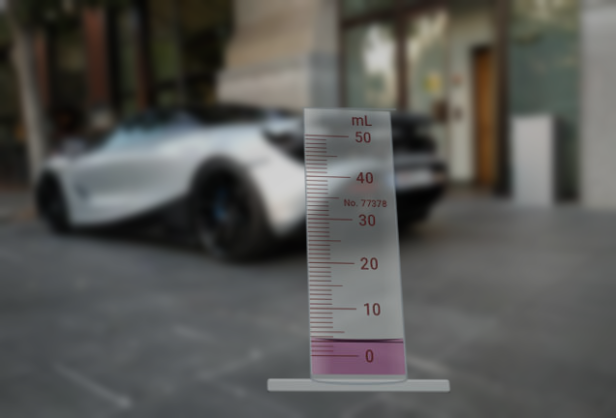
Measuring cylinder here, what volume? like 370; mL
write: 3; mL
